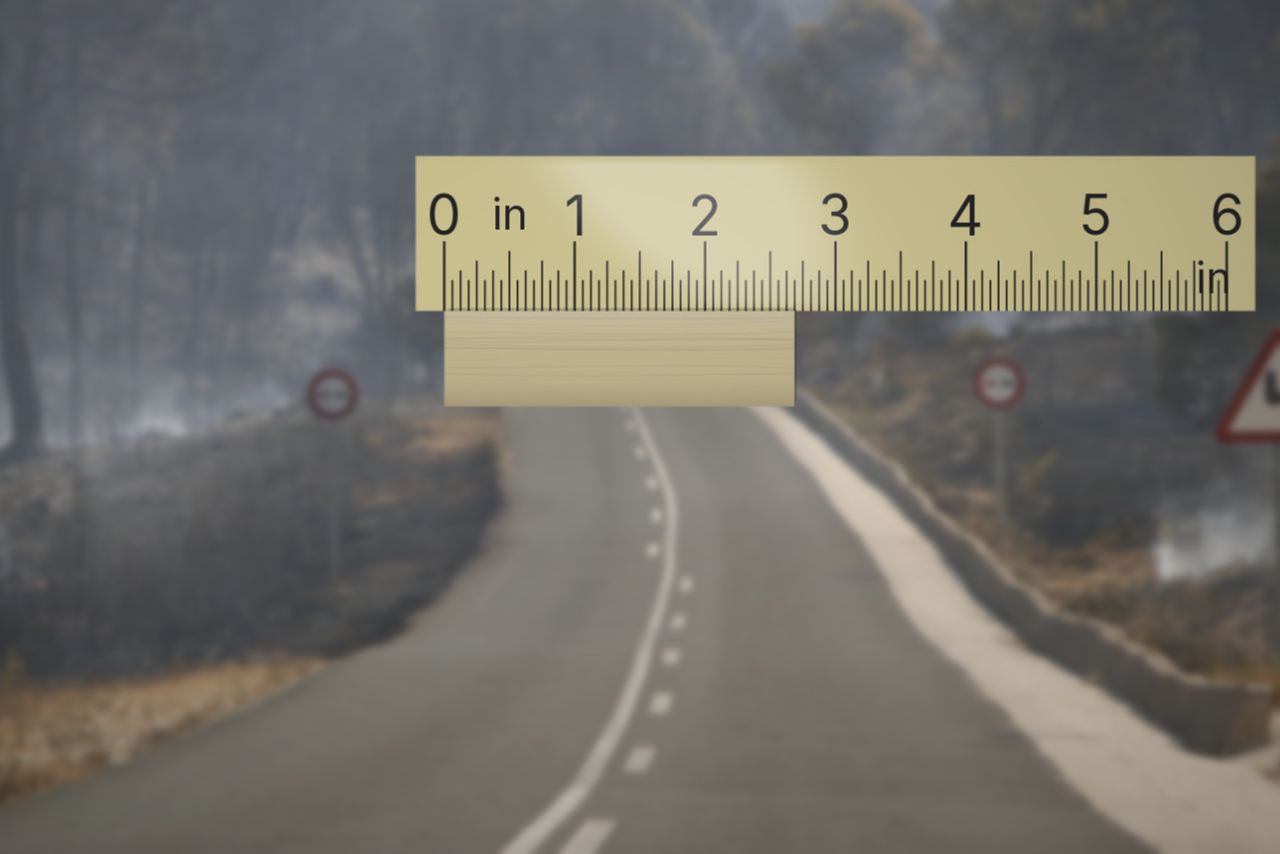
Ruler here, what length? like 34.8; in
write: 2.6875; in
